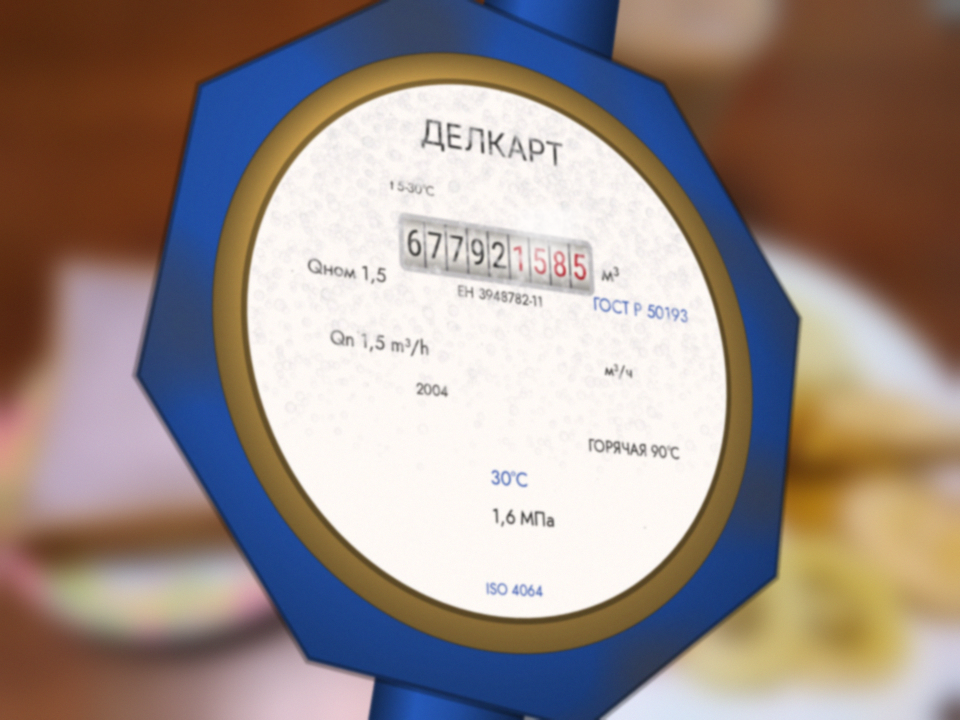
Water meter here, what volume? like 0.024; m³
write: 67792.1585; m³
